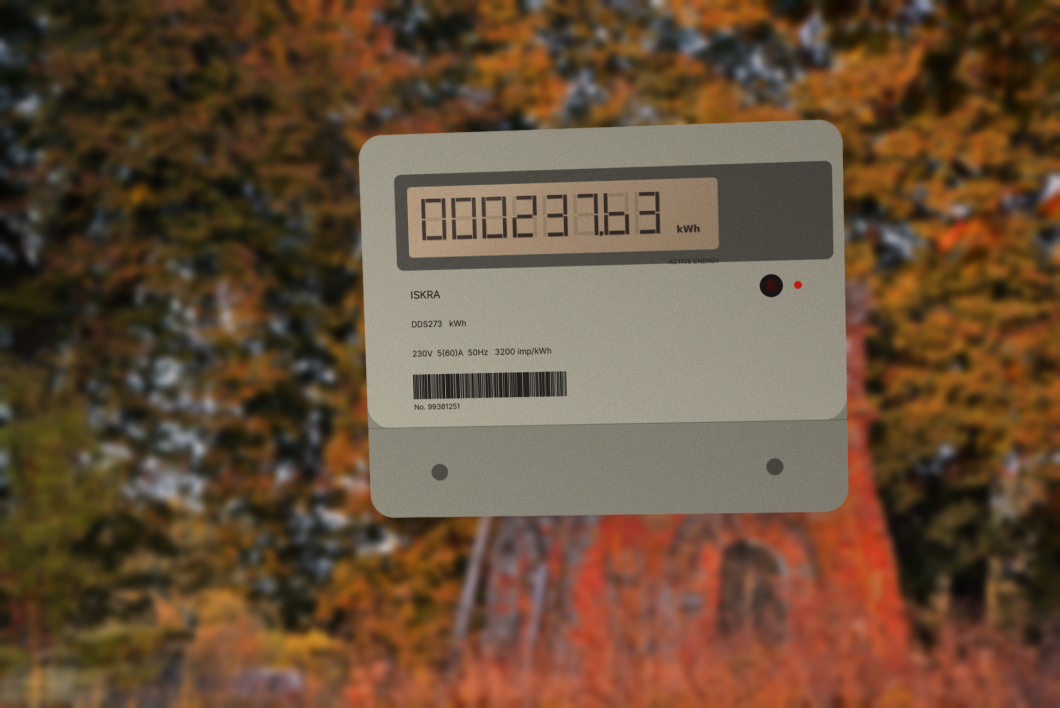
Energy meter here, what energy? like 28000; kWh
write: 237.63; kWh
